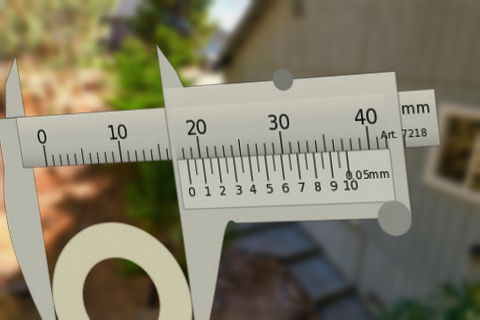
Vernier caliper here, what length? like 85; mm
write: 18.4; mm
